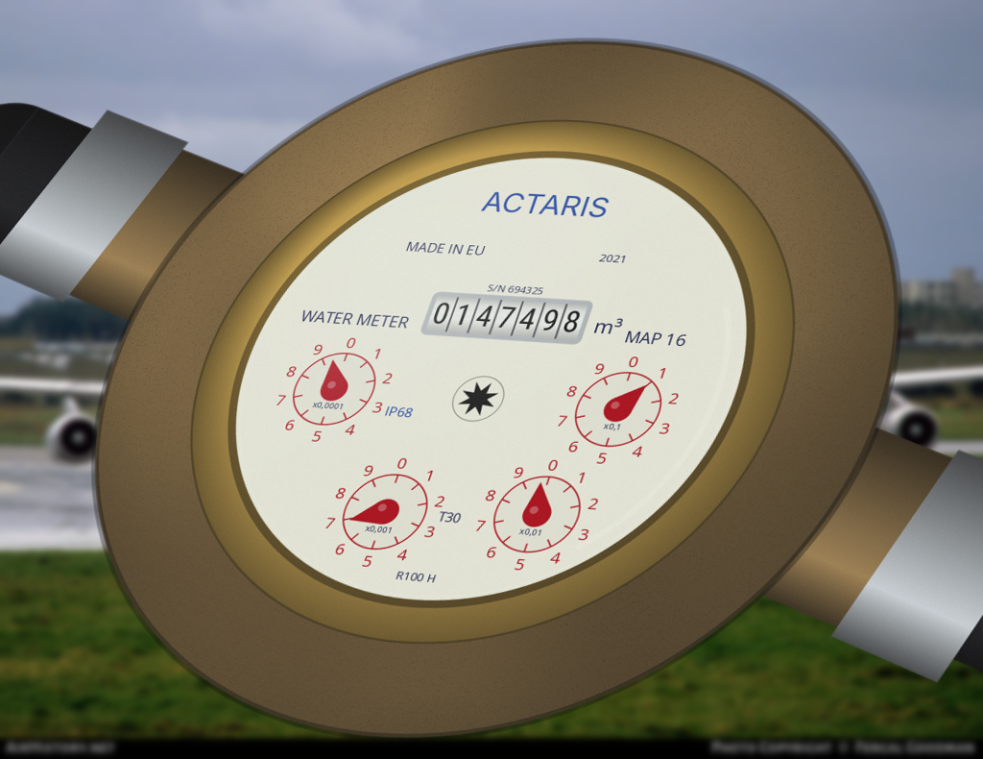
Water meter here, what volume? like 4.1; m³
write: 147498.0969; m³
